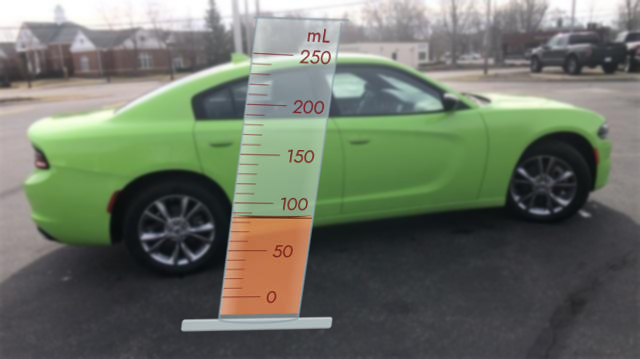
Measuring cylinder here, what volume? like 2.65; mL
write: 85; mL
